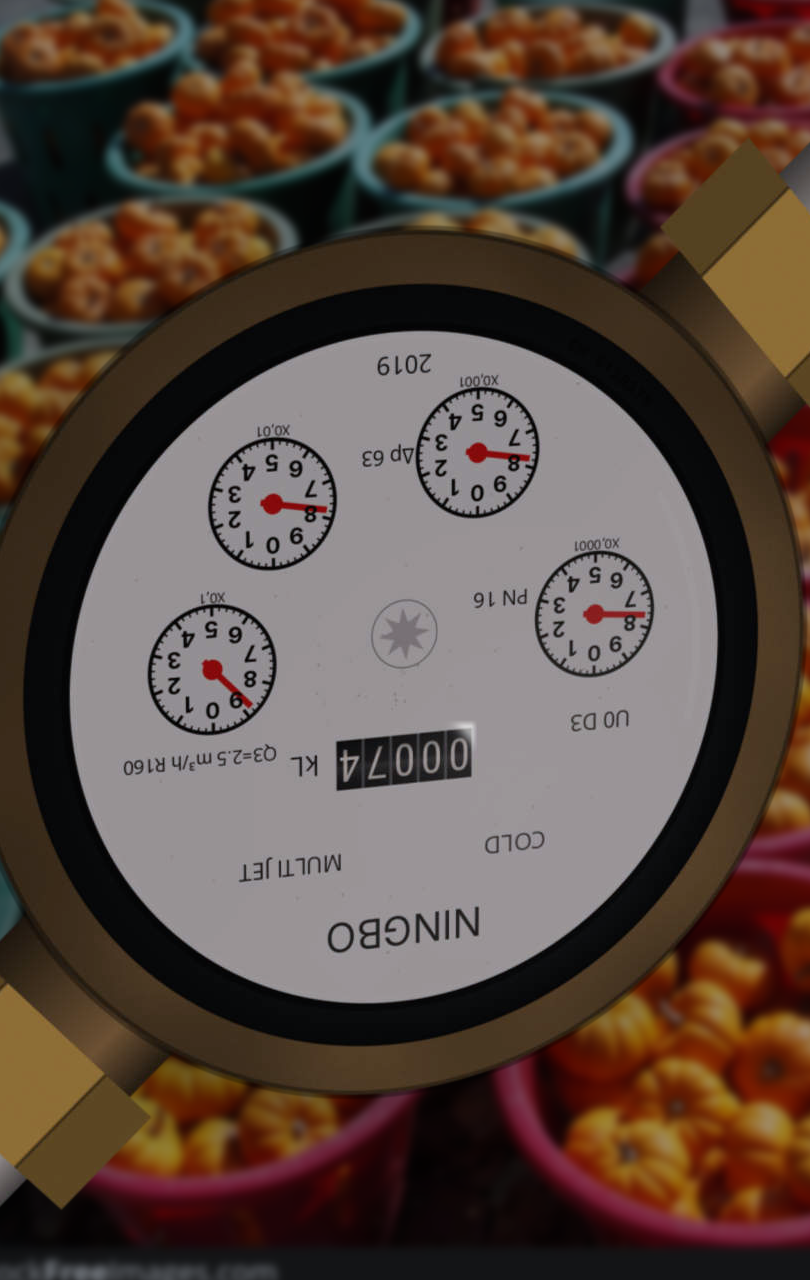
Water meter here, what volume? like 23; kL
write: 74.8777; kL
